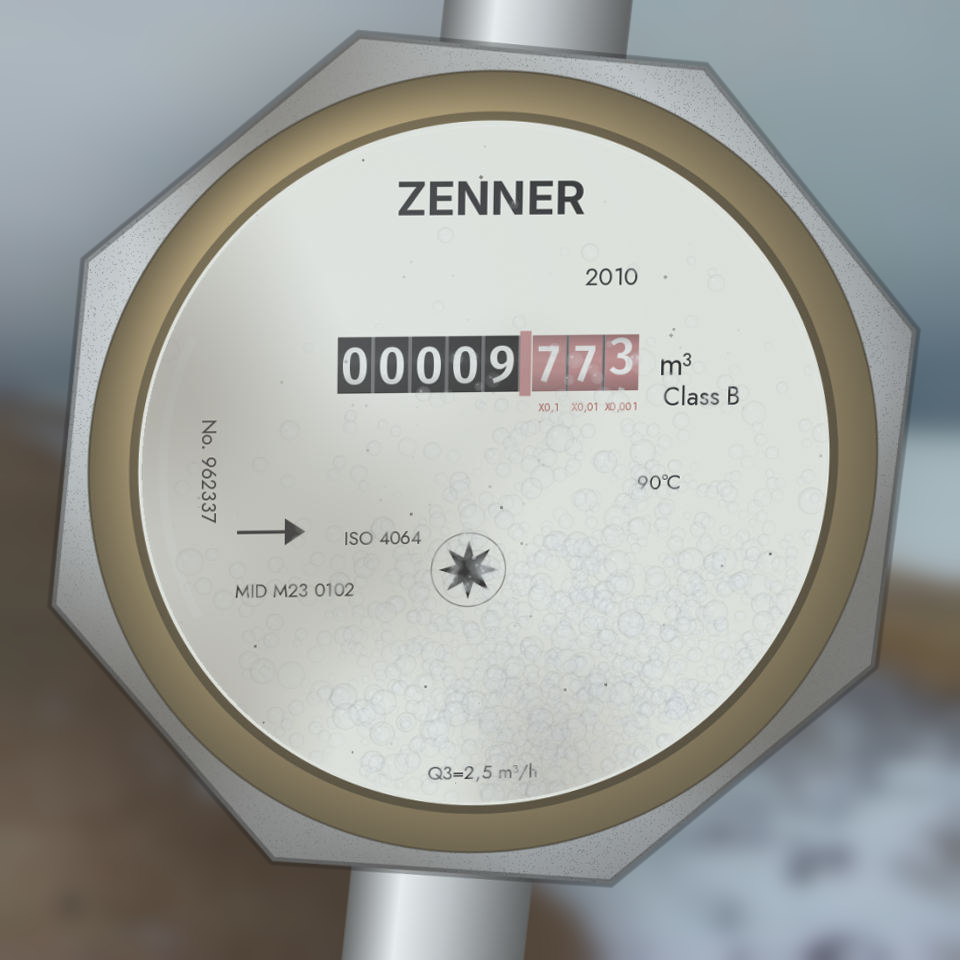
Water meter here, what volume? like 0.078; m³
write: 9.773; m³
